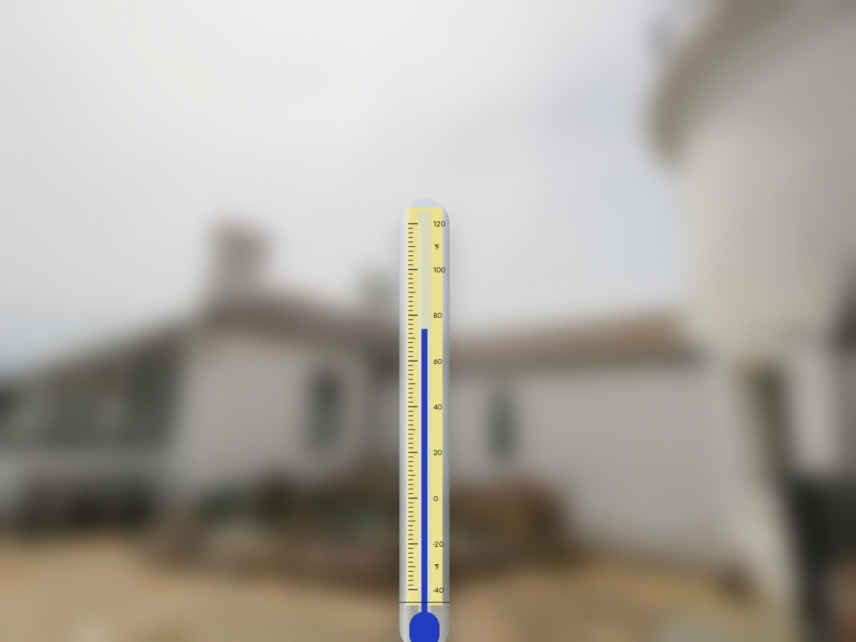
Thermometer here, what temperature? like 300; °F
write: 74; °F
